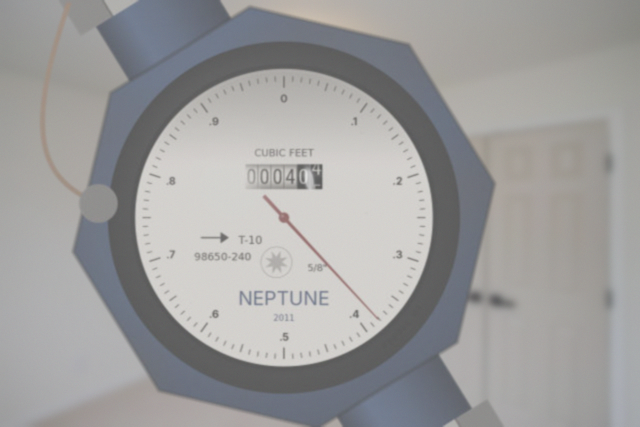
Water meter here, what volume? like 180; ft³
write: 404.38; ft³
